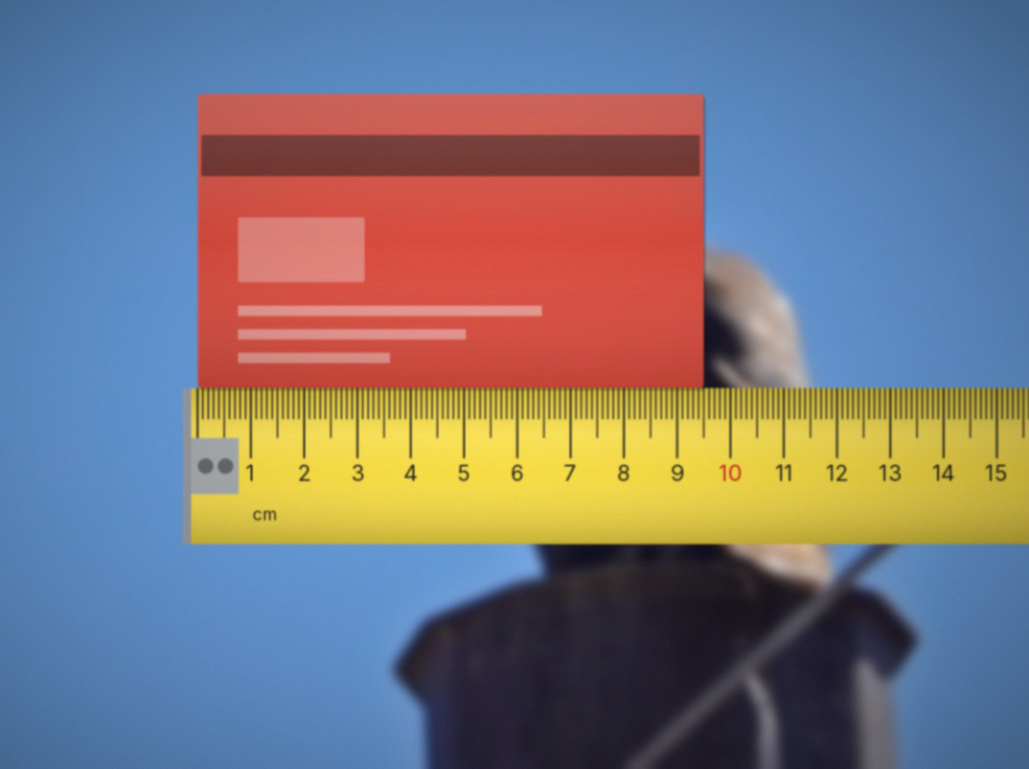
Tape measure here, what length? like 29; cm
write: 9.5; cm
